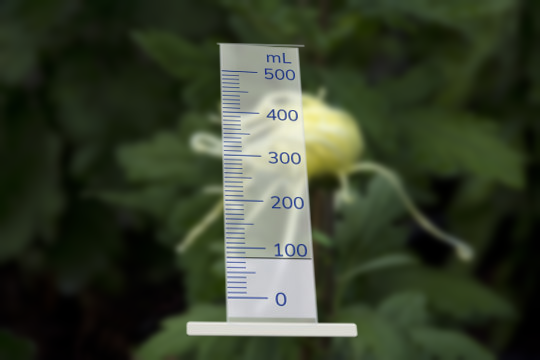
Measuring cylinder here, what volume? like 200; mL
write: 80; mL
